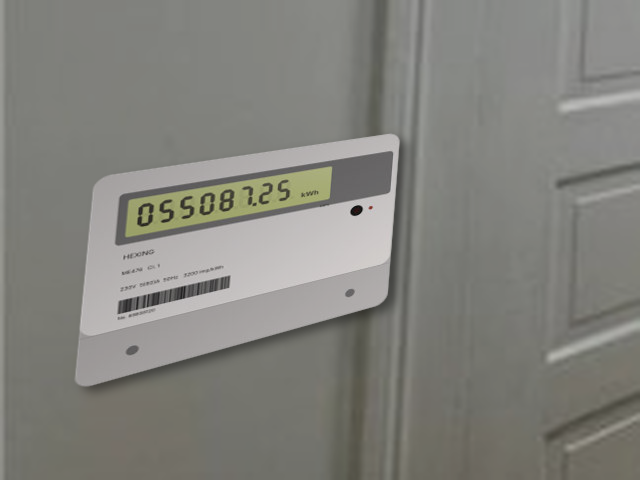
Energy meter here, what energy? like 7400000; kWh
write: 55087.25; kWh
